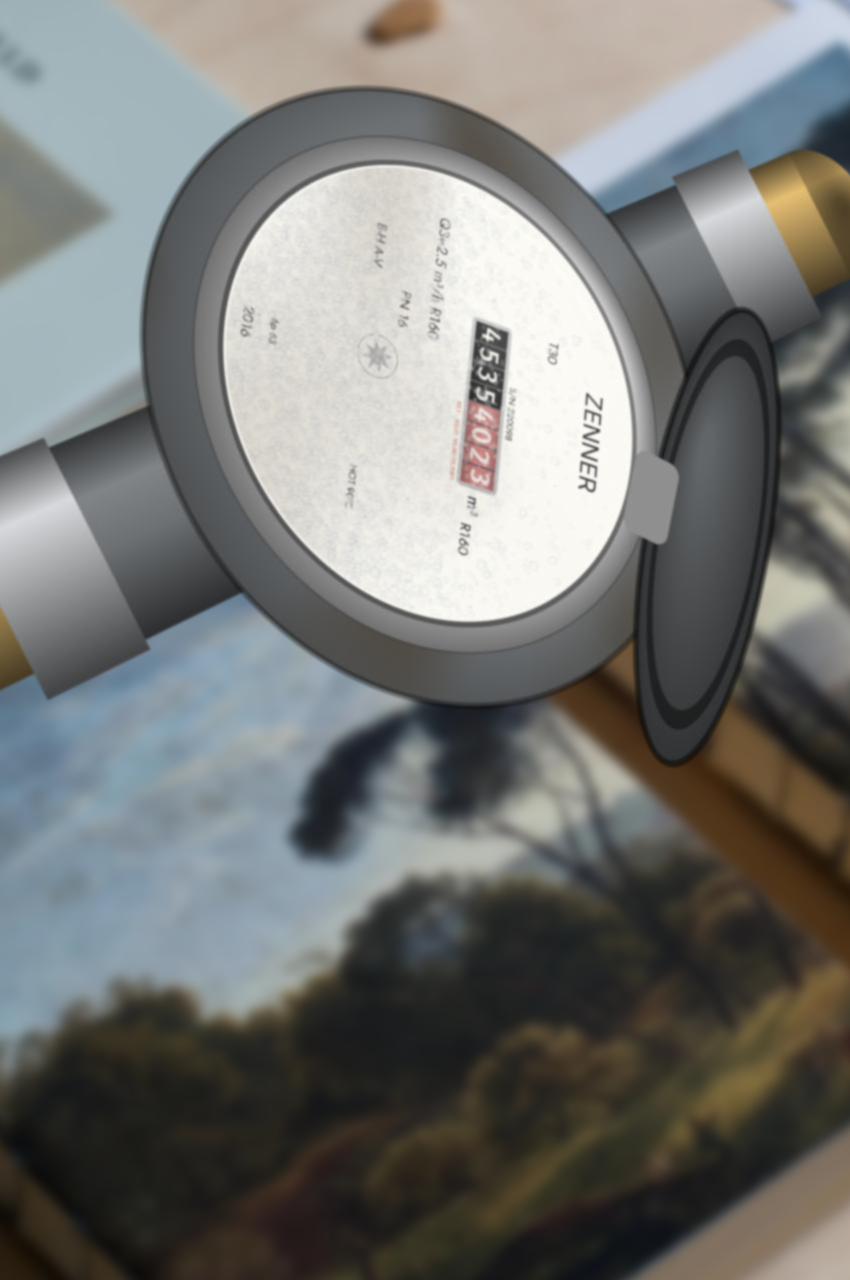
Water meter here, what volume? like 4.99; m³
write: 4535.4023; m³
